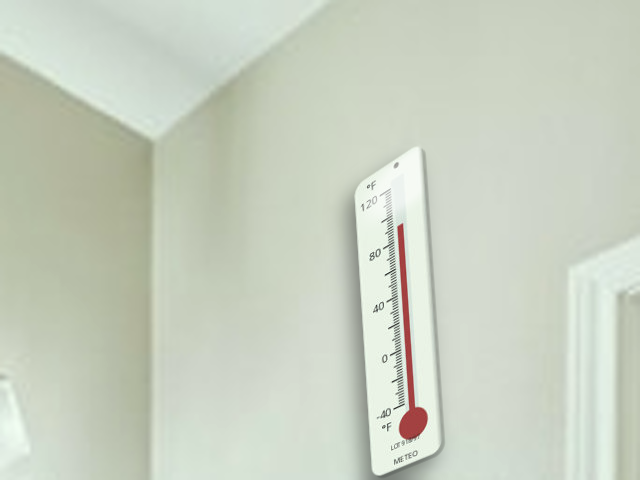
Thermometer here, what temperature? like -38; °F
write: 90; °F
